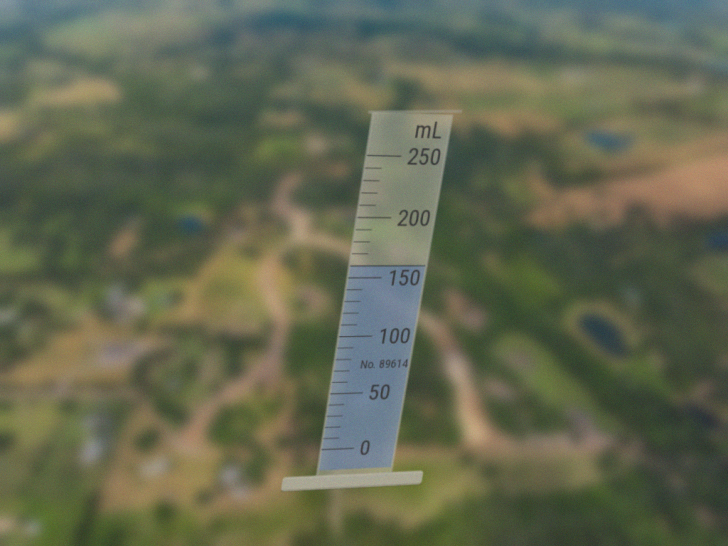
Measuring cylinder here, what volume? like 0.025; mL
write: 160; mL
